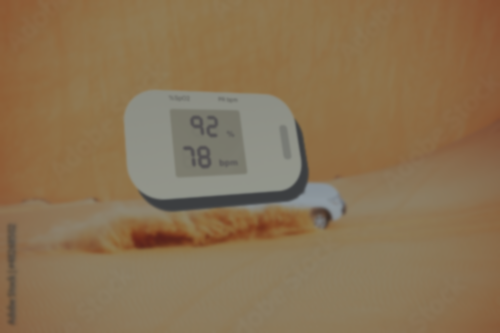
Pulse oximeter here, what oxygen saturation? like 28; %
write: 92; %
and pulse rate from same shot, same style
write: 78; bpm
